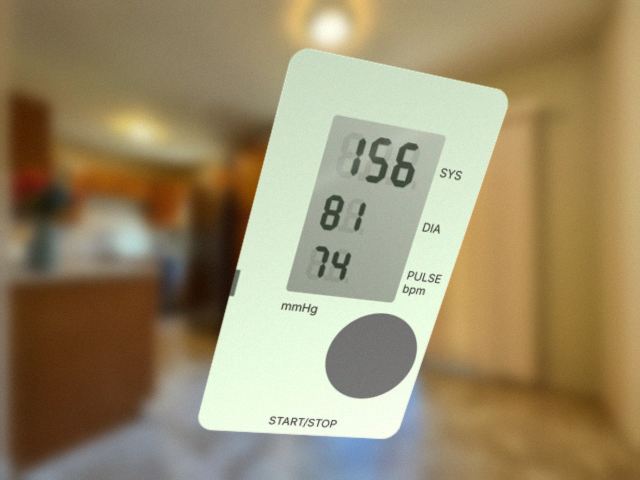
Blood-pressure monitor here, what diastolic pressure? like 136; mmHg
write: 81; mmHg
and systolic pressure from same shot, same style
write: 156; mmHg
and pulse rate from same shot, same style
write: 74; bpm
